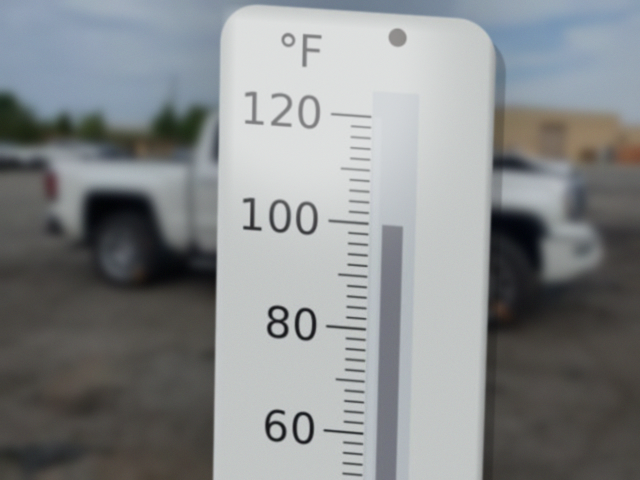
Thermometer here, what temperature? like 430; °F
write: 100; °F
